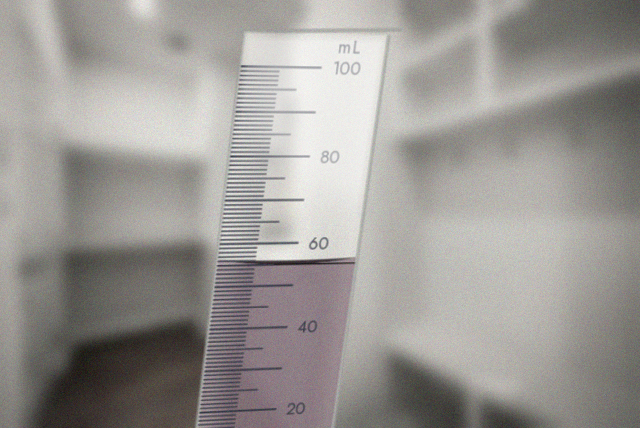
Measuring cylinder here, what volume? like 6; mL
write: 55; mL
